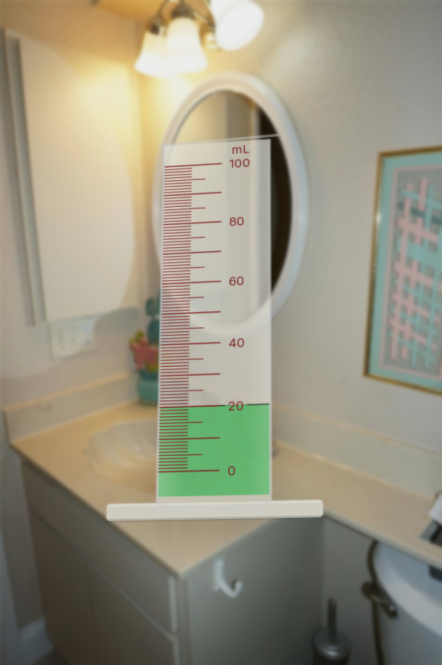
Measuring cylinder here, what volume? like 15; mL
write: 20; mL
